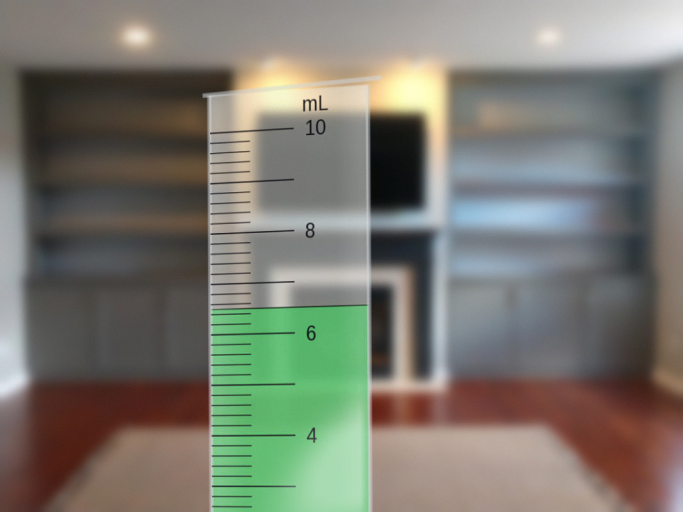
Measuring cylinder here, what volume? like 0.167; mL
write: 6.5; mL
